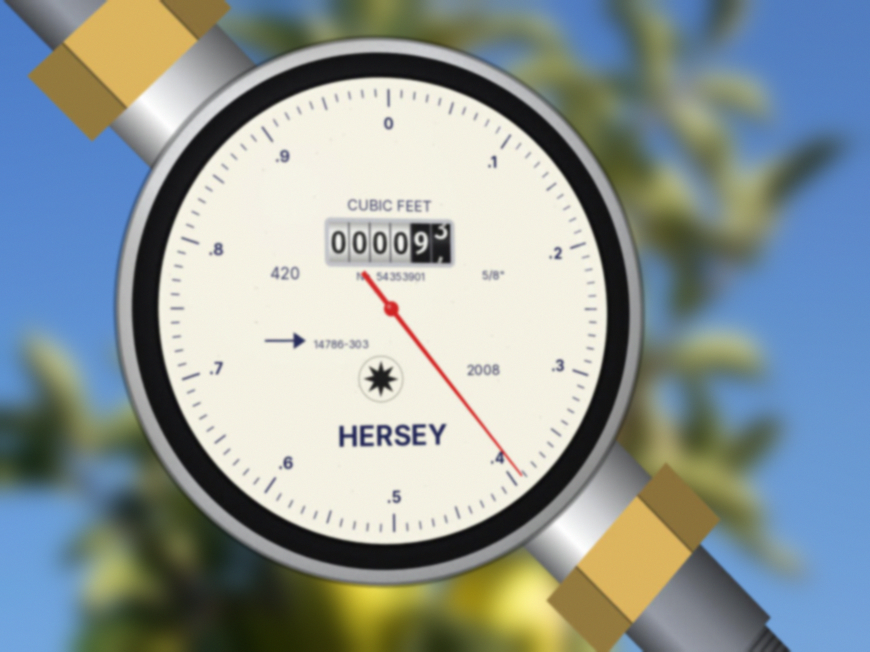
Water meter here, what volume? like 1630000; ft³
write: 93.39; ft³
